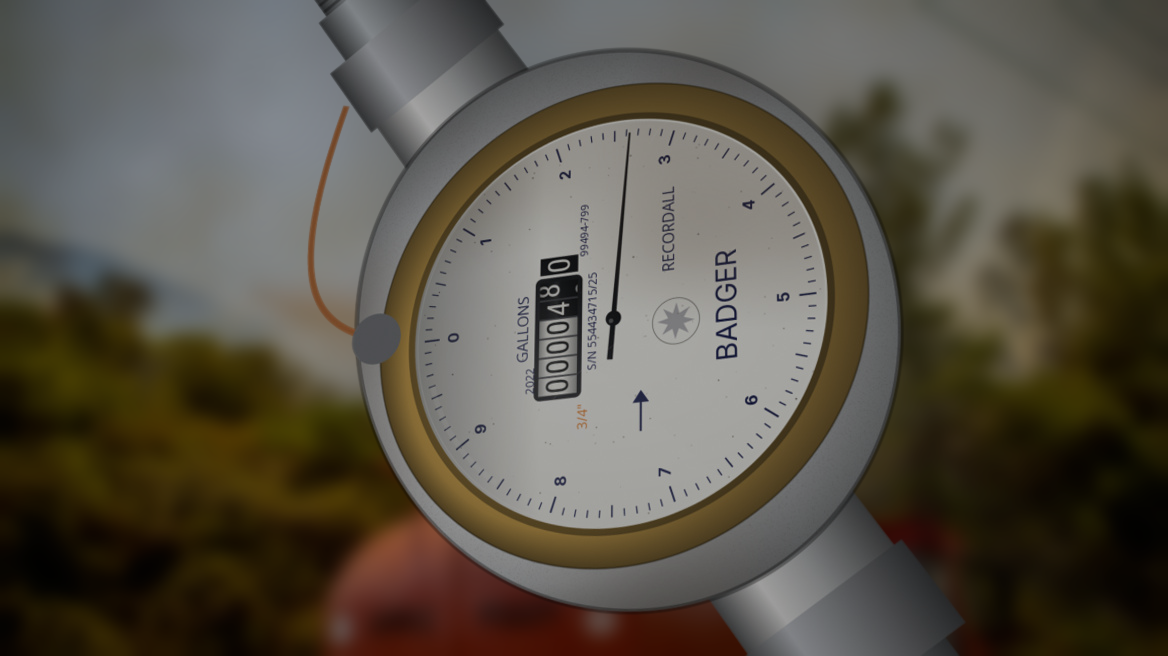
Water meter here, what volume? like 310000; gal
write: 482.6; gal
